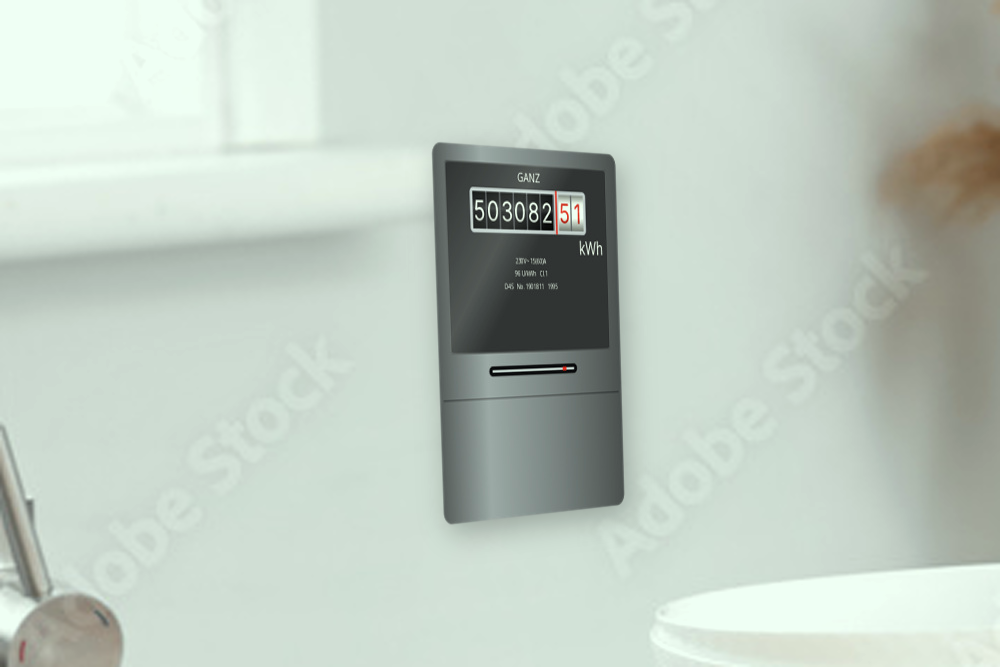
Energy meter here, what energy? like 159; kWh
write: 503082.51; kWh
